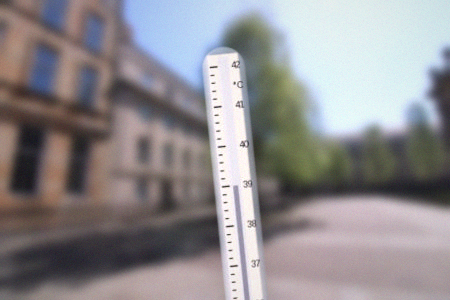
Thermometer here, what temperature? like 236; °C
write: 39; °C
